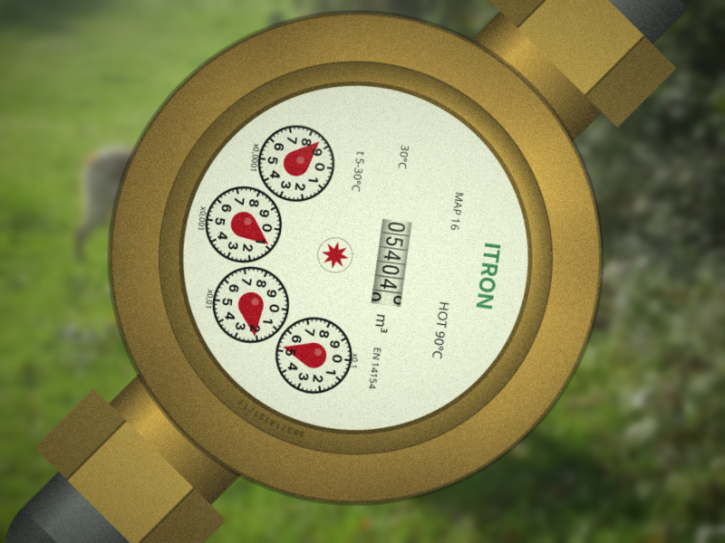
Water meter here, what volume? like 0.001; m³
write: 54048.5208; m³
